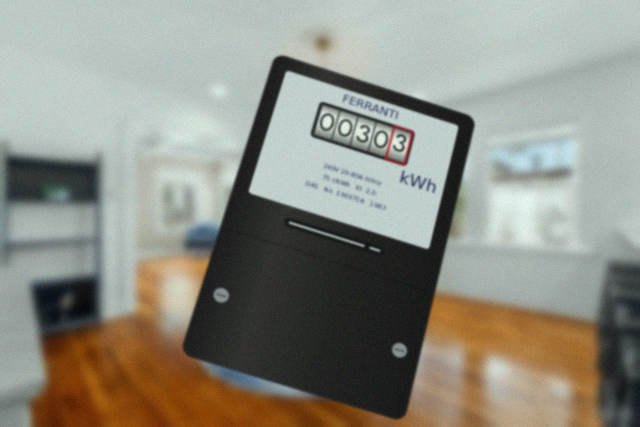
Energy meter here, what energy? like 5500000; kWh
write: 30.3; kWh
